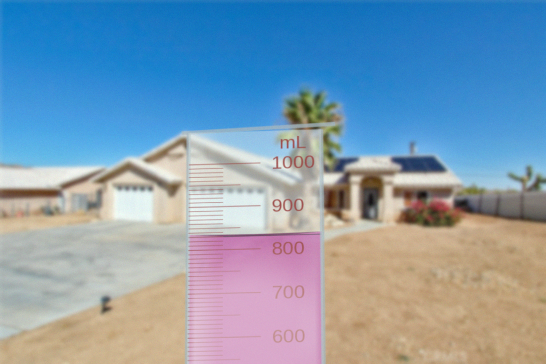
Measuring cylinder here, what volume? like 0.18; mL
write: 830; mL
